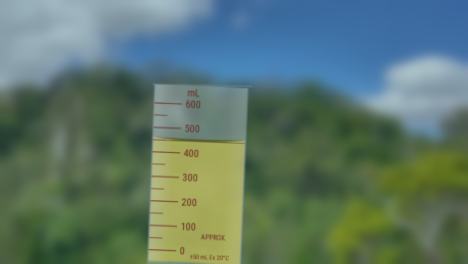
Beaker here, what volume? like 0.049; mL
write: 450; mL
